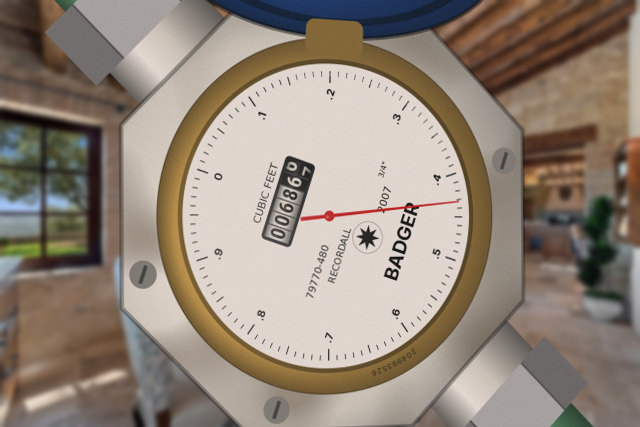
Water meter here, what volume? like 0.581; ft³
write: 6866.43; ft³
